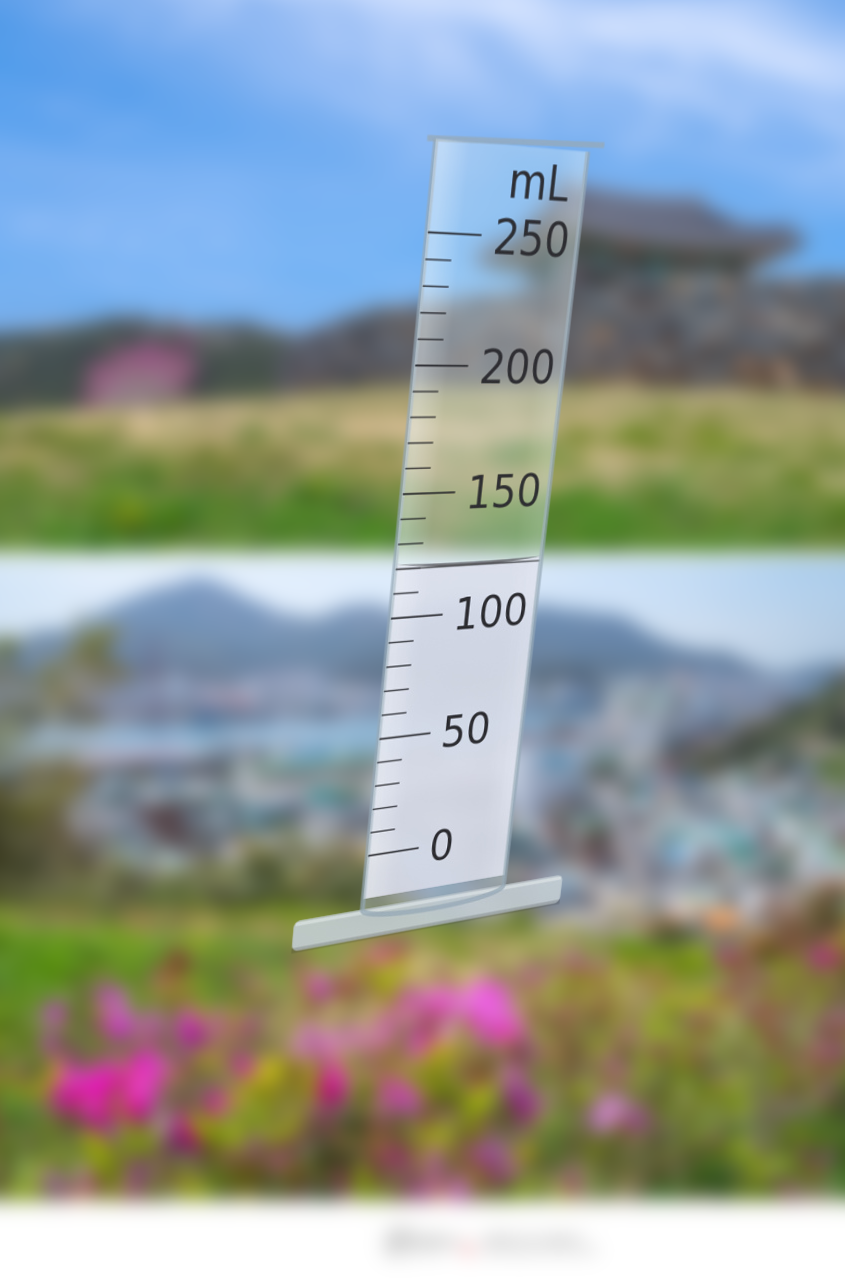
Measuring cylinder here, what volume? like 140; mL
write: 120; mL
